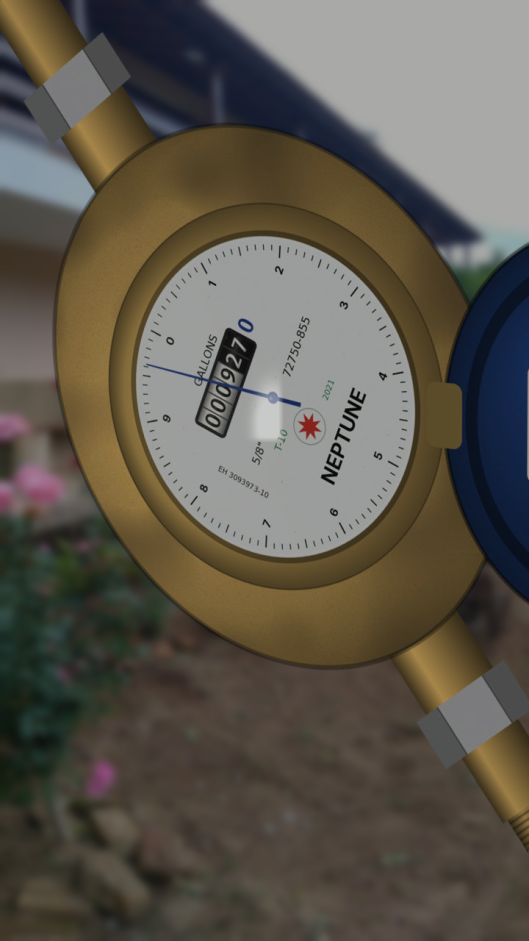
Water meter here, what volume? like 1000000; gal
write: 9269.6; gal
